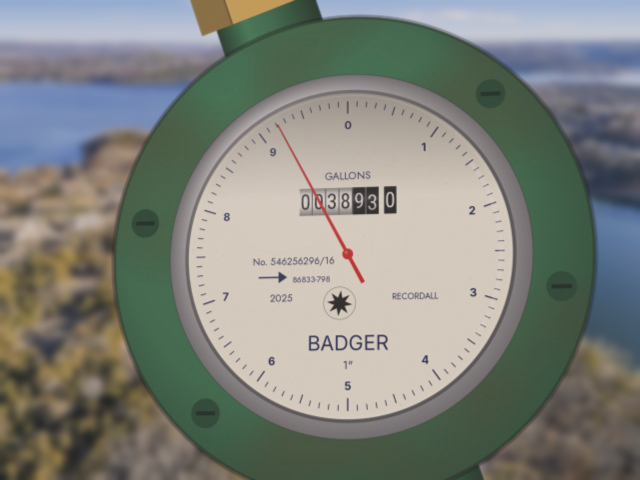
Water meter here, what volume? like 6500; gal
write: 38929.2; gal
